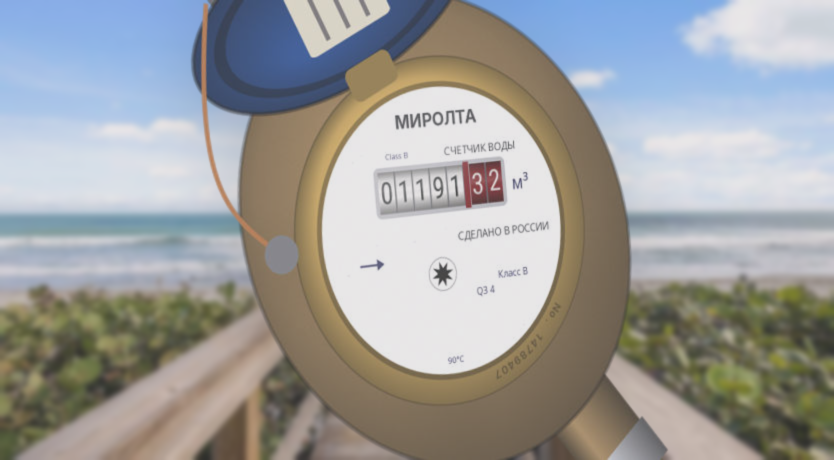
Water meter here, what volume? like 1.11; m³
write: 1191.32; m³
